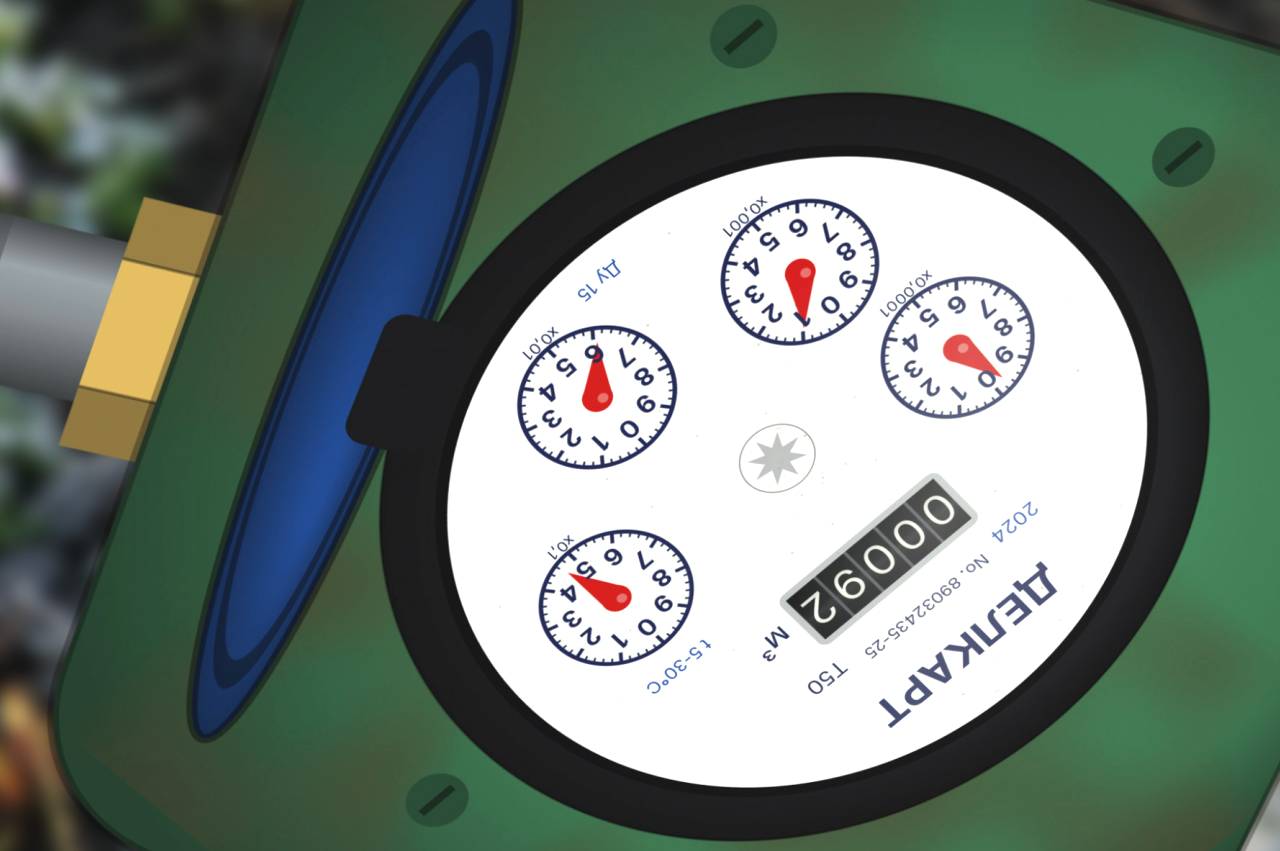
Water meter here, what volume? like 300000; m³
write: 92.4609; m³
